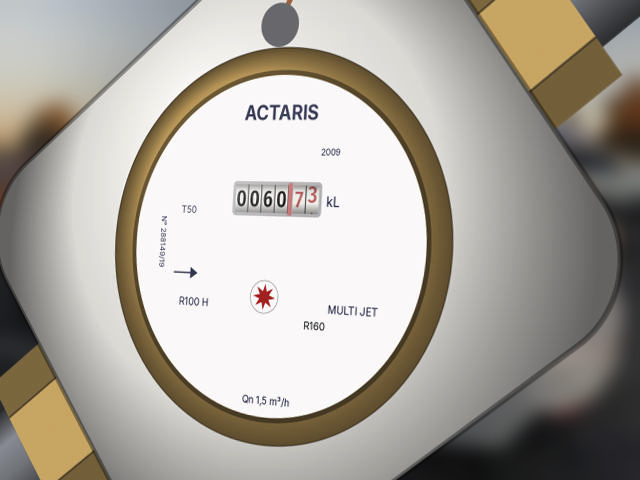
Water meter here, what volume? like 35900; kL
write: 60.73; kL
